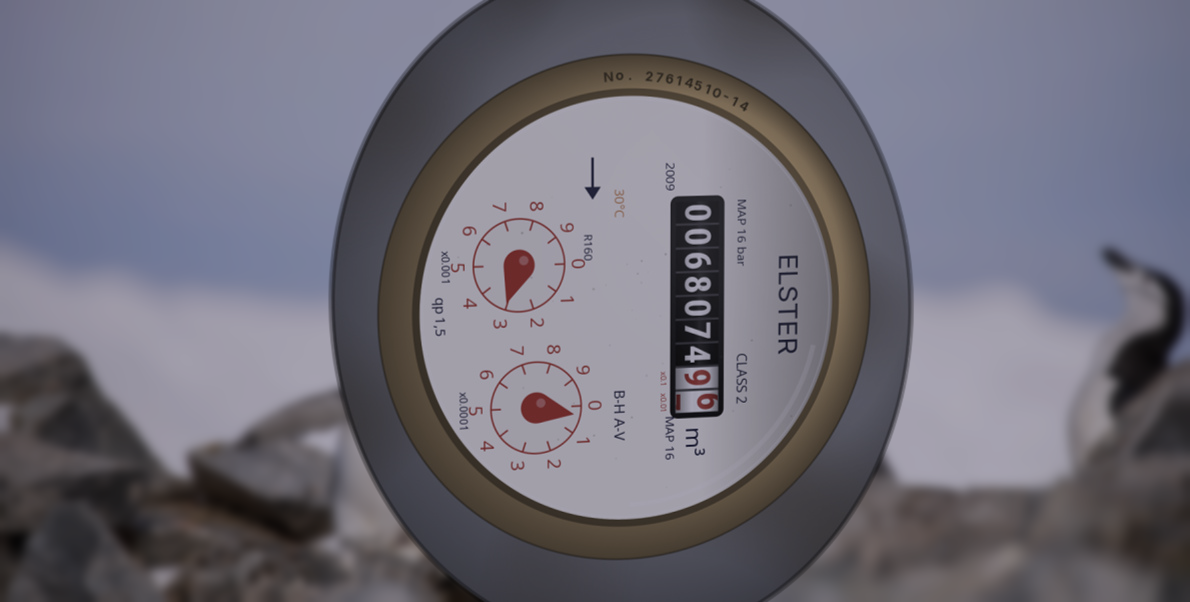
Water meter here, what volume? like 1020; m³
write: 68074.9630; m³
